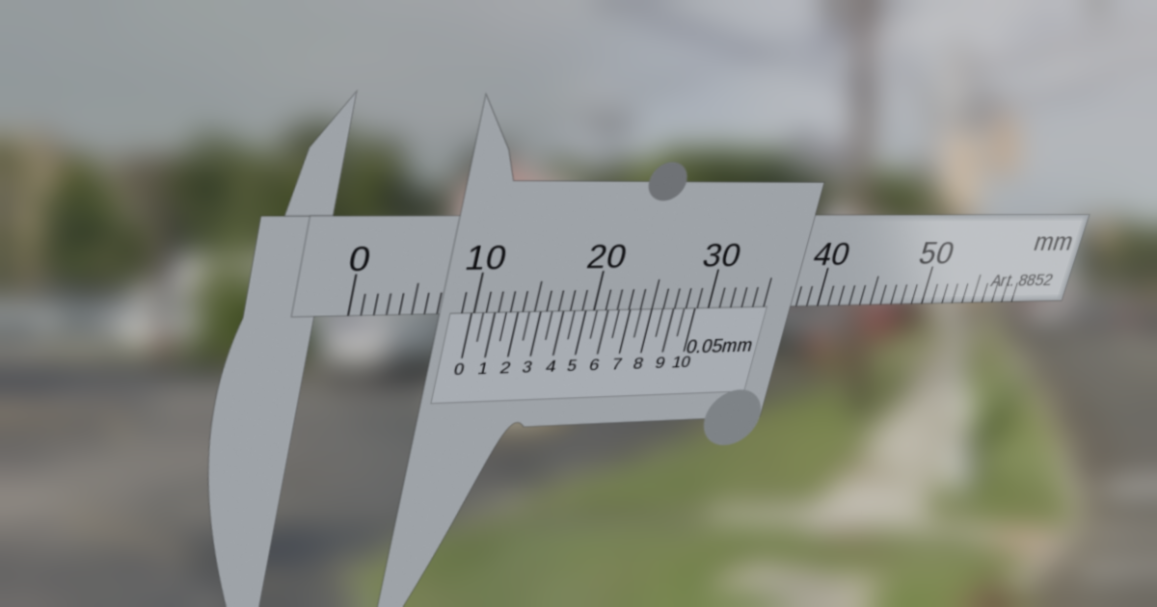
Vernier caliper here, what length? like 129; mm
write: 9.8; mm
